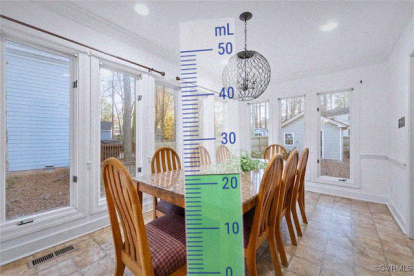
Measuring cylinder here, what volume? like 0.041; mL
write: 22; mL
